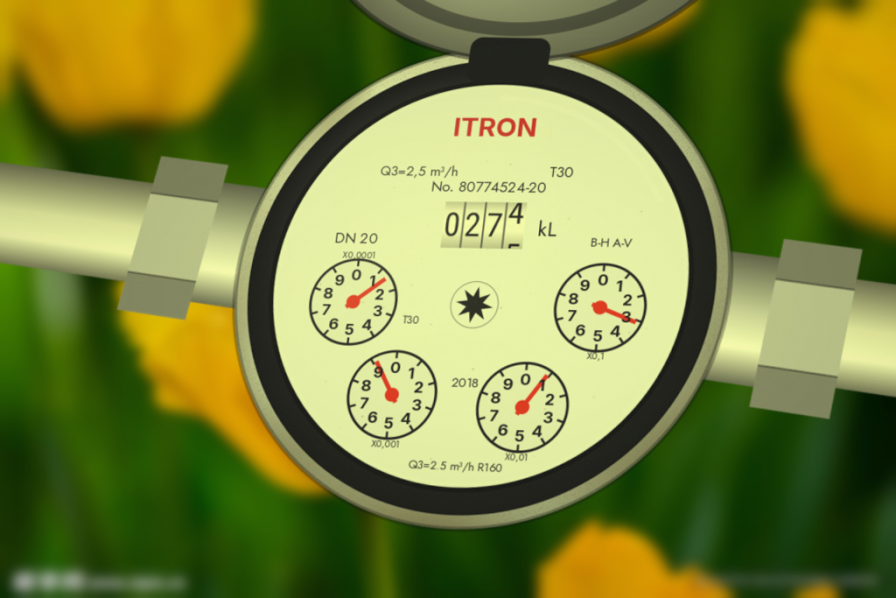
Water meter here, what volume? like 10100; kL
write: 274.3091; kL
